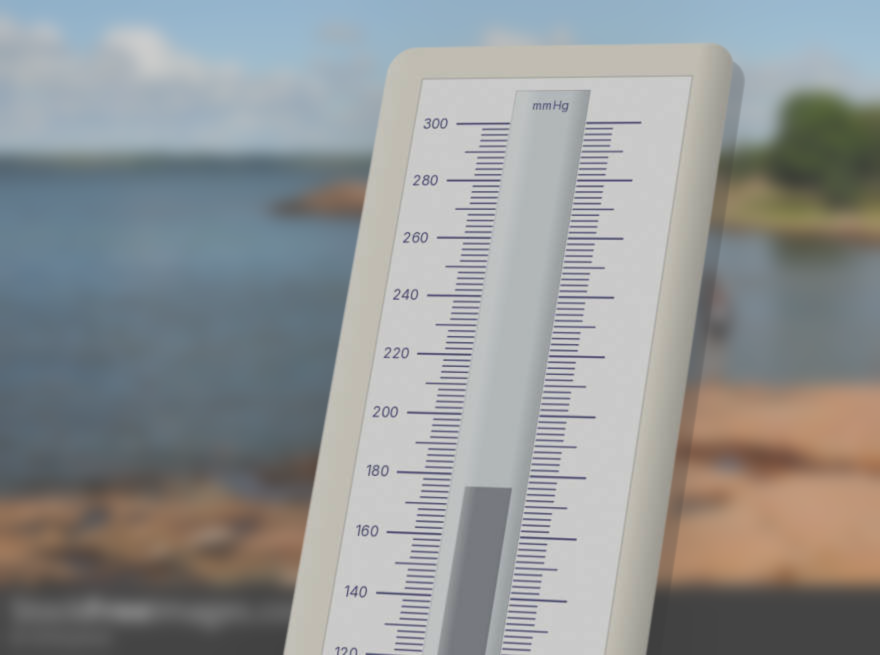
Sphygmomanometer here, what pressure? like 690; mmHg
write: 176; mmHg
